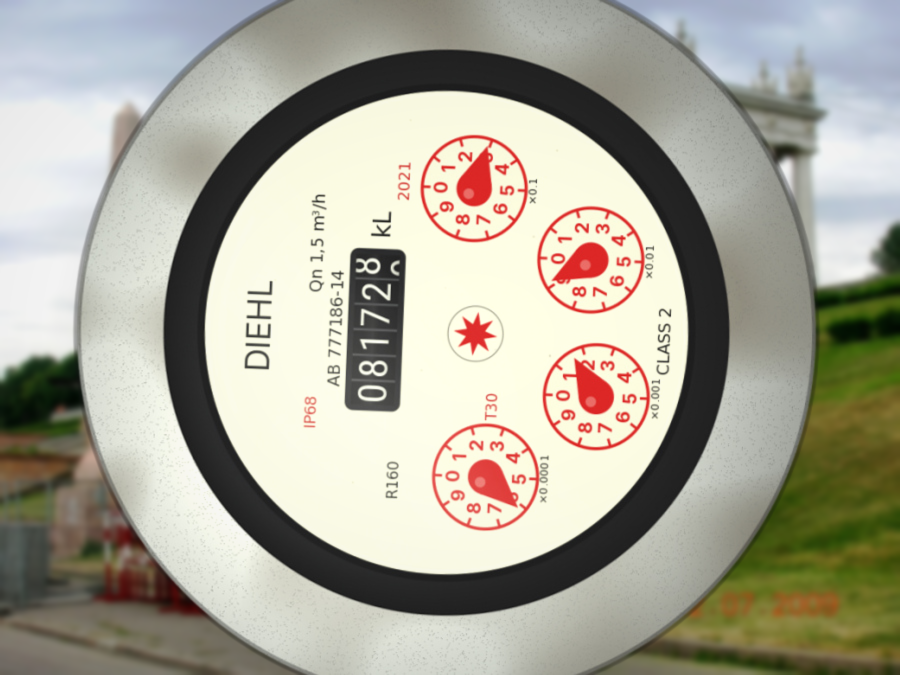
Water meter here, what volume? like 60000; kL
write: 81728.2916; kL
